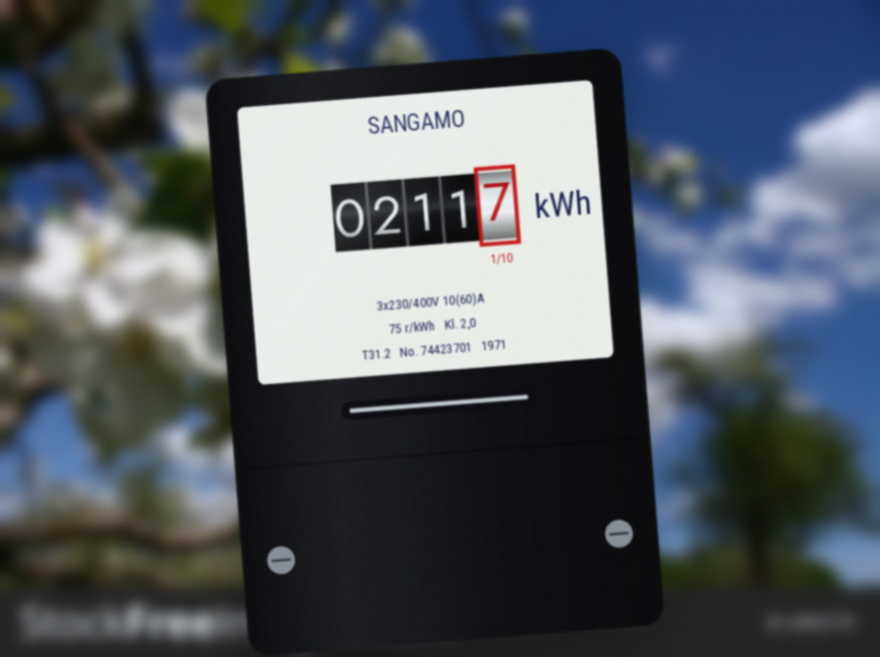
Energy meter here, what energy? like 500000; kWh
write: 211.7; kWh
